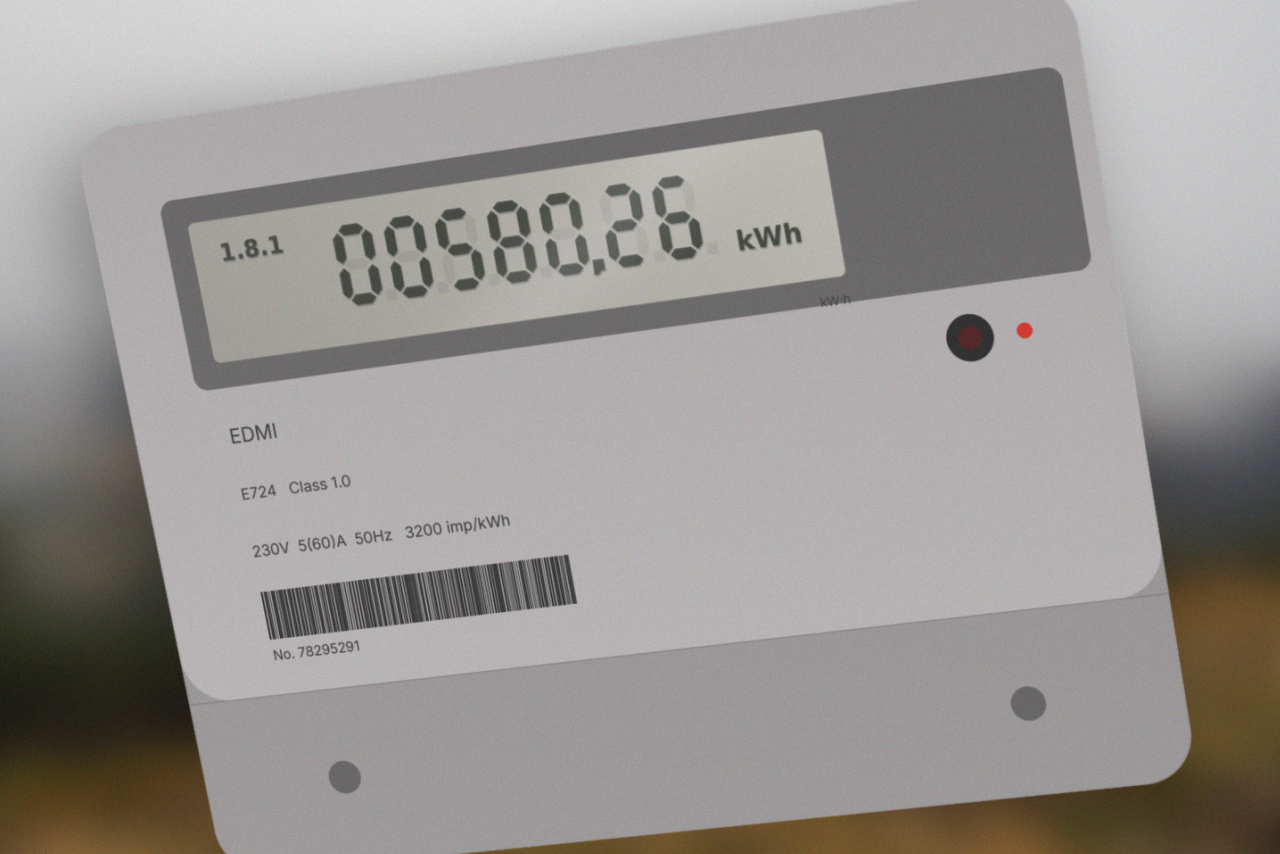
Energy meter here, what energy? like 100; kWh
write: 580.26; kWh
